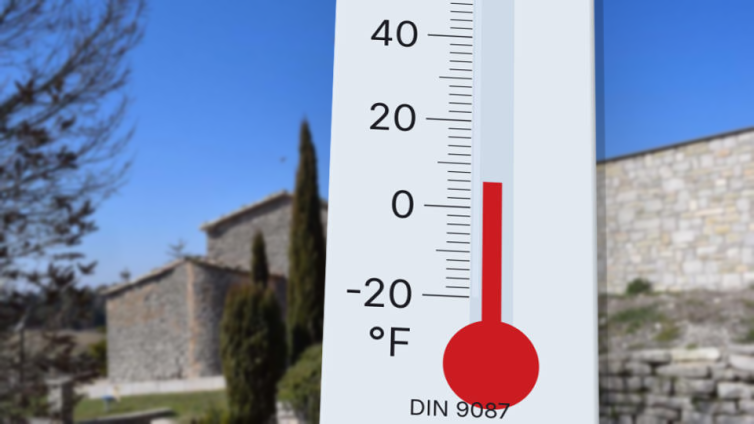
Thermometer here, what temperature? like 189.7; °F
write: 6; °F
